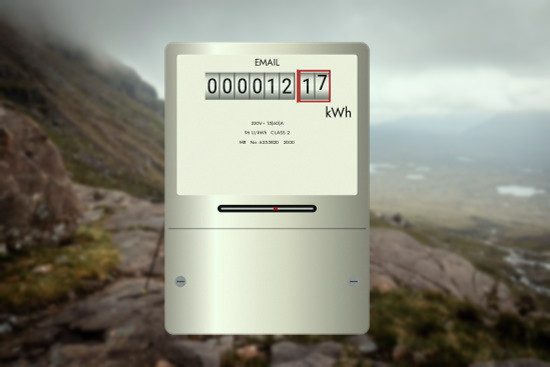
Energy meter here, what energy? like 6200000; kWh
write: 12.17; kWh
